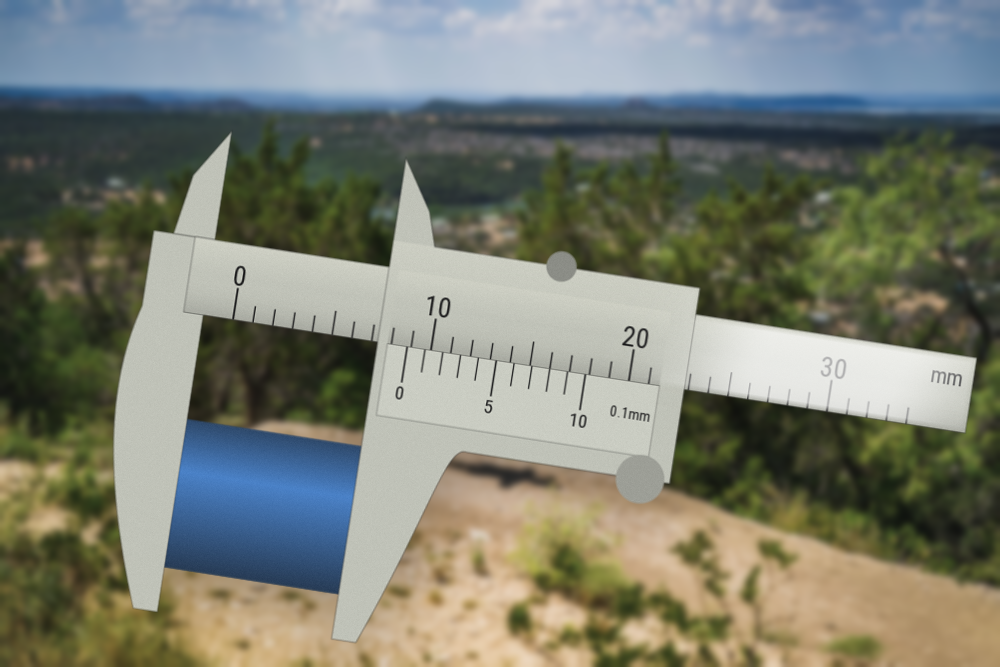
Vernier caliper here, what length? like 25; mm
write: 8.8; mm
